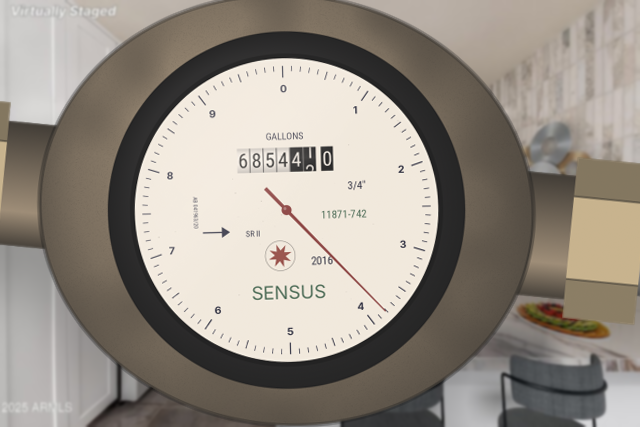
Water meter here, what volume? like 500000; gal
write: 6854413.8; gal
